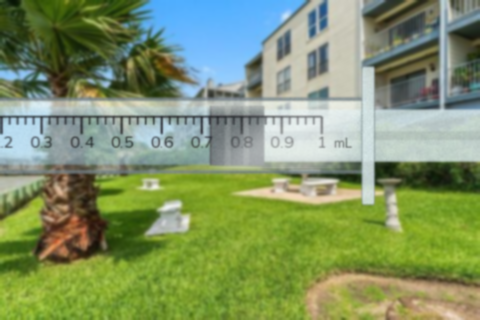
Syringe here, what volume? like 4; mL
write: 0.72; mL
